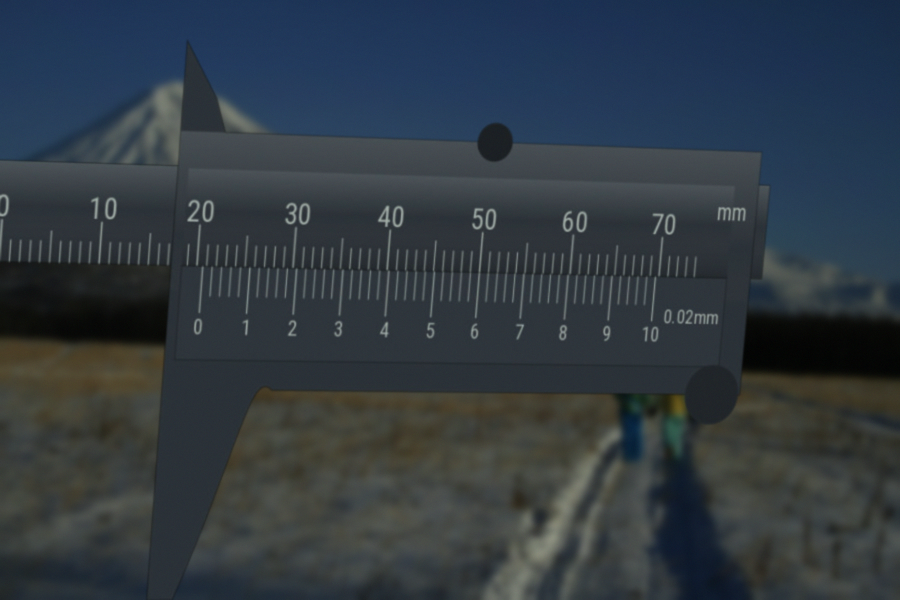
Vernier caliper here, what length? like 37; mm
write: 20.6; mm
